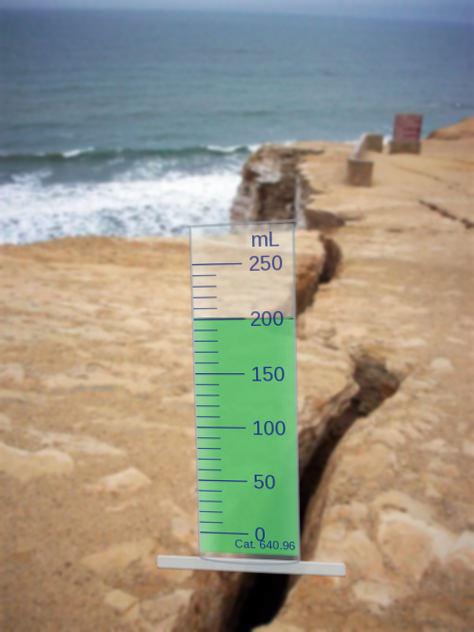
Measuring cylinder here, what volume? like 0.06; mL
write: 200; mL
